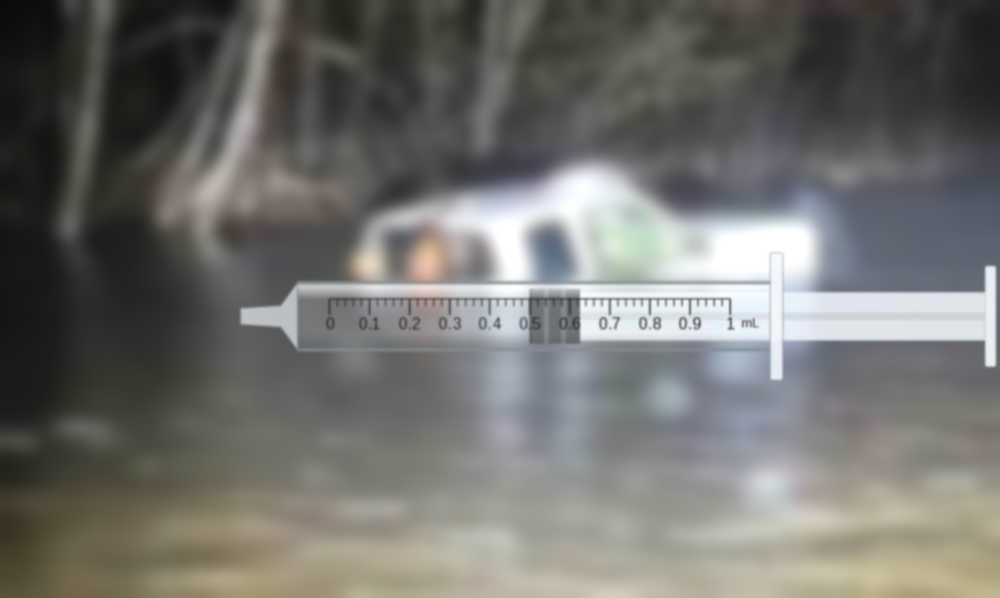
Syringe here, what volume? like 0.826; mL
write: 0.5; mL
